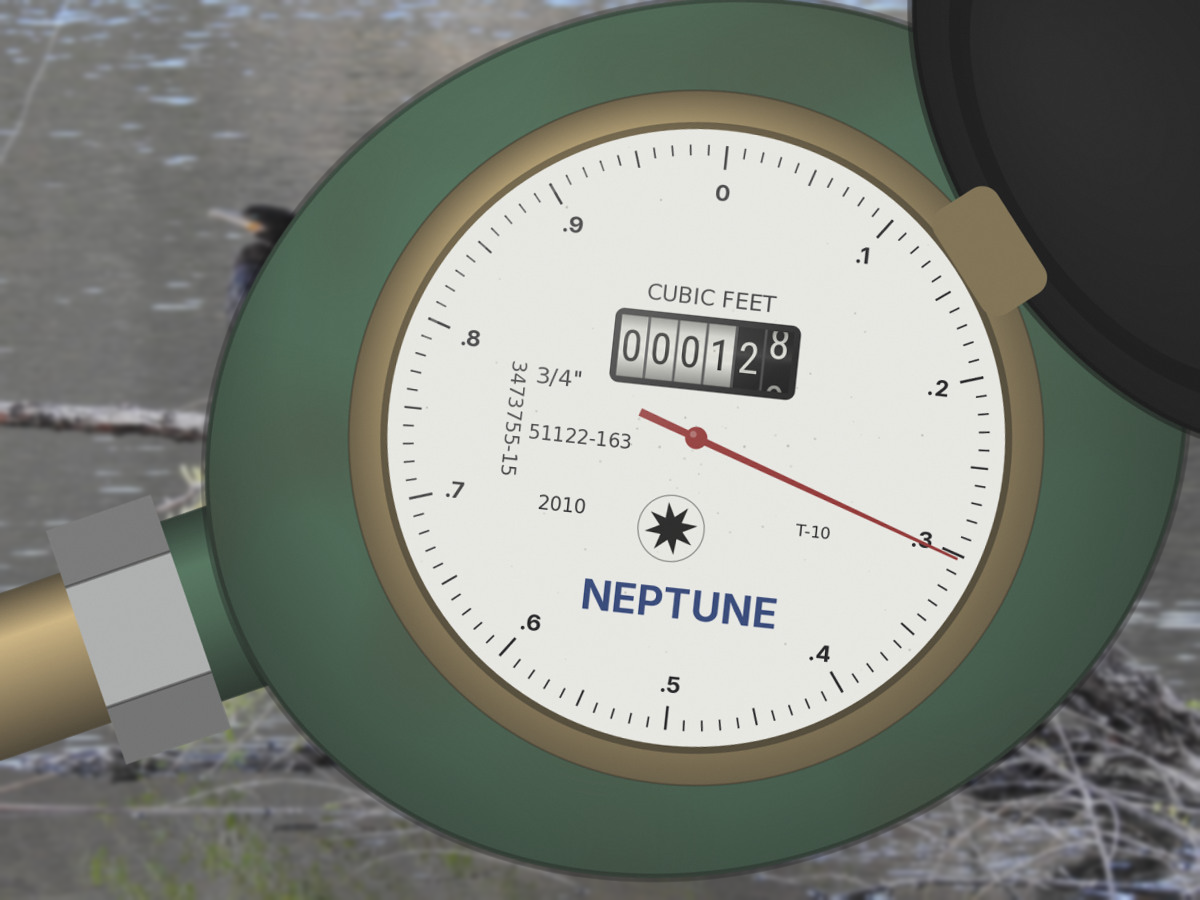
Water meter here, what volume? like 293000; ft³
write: 128.30; ft³
